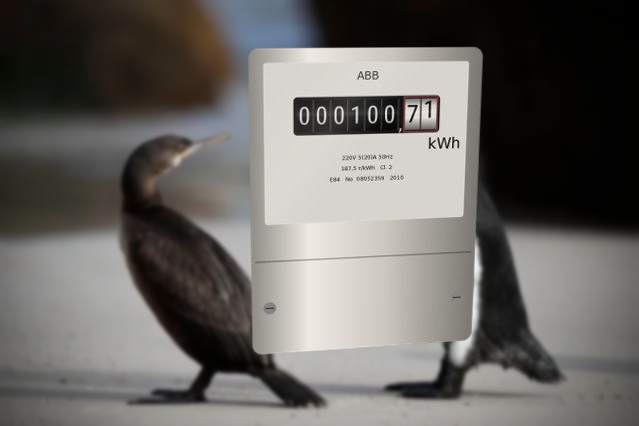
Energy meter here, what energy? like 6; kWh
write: 100.71; kWh
